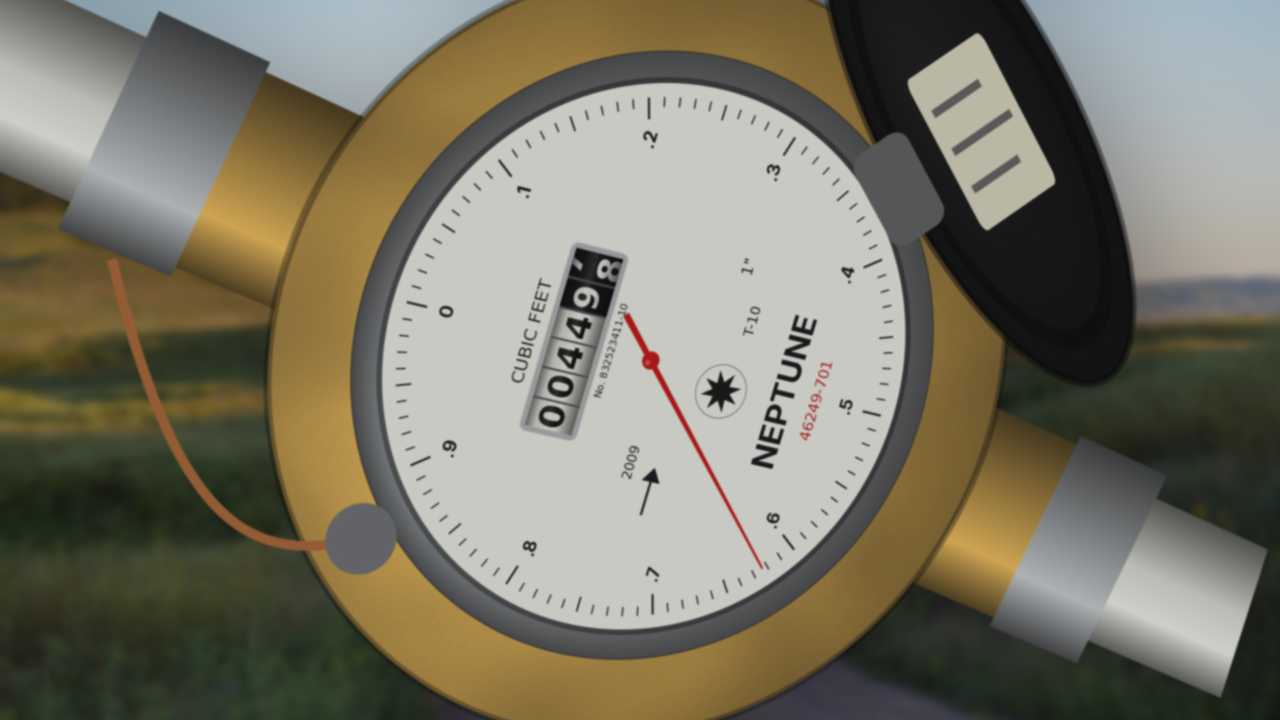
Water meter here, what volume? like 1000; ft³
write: 4497.62; ft³
